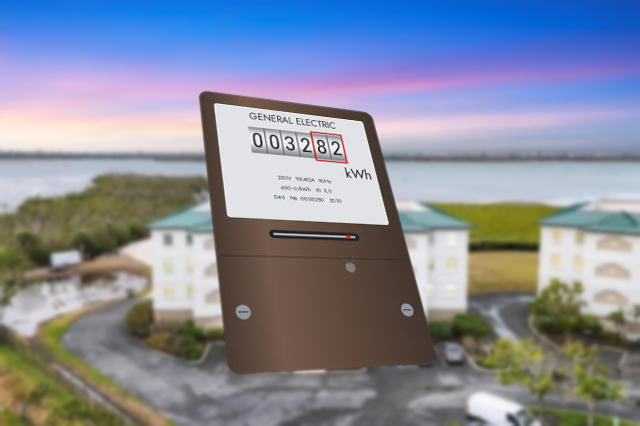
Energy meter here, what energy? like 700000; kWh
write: 32.82; kWh
